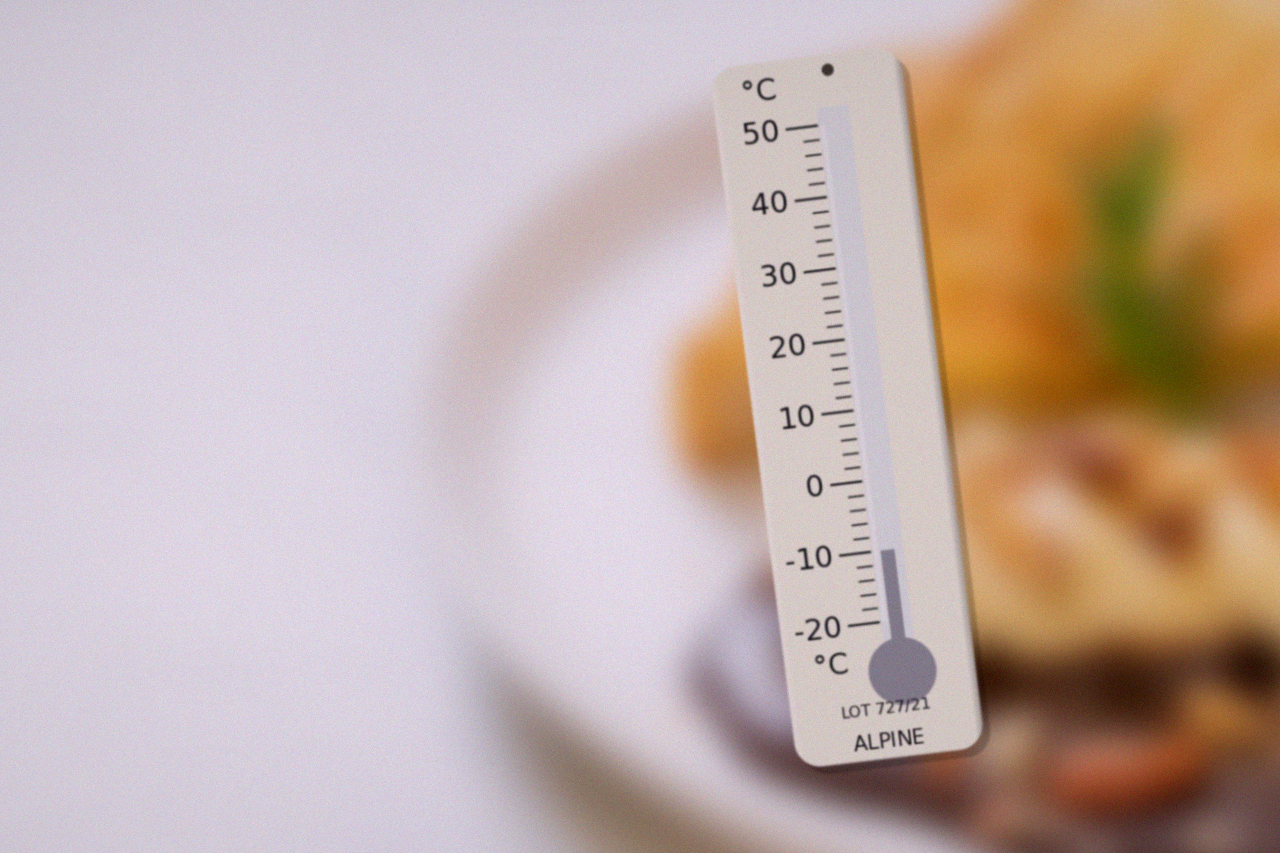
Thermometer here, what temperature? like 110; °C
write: -10; °C
